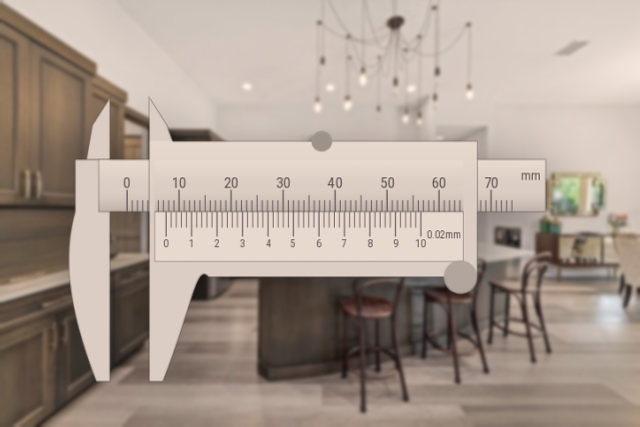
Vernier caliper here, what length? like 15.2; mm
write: 7.5; mm
